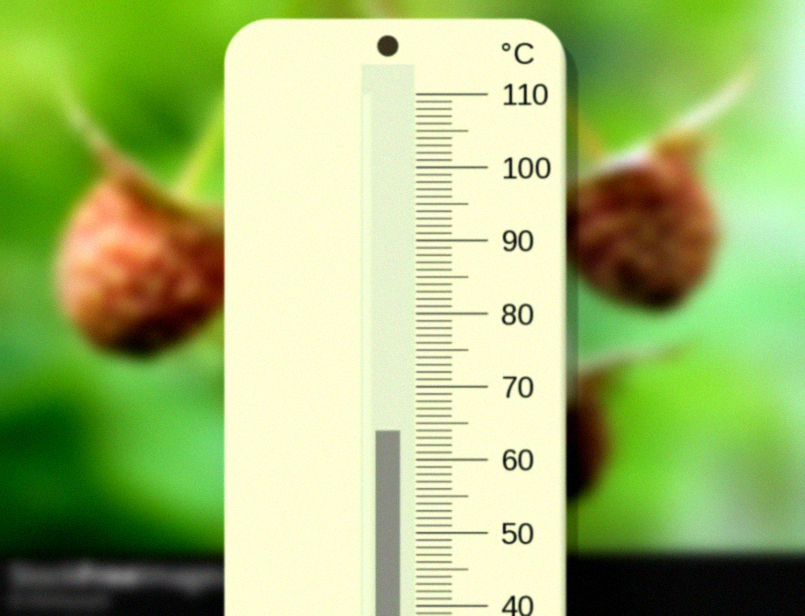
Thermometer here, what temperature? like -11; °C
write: 64; °C
